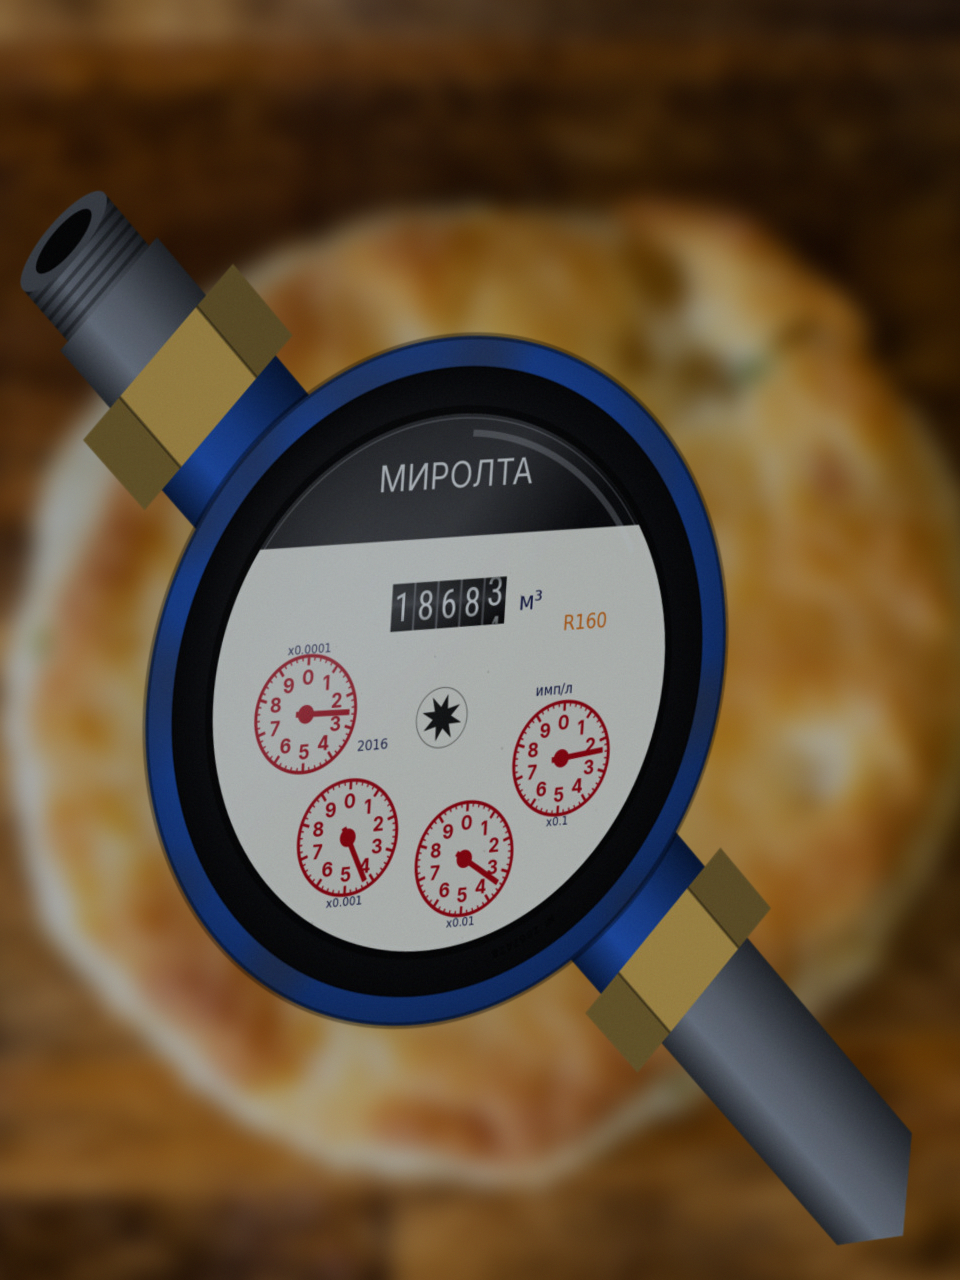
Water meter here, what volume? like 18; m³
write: 18683.2342; m³
